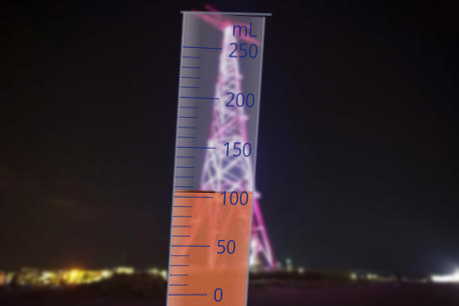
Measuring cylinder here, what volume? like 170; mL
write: 105; mL
